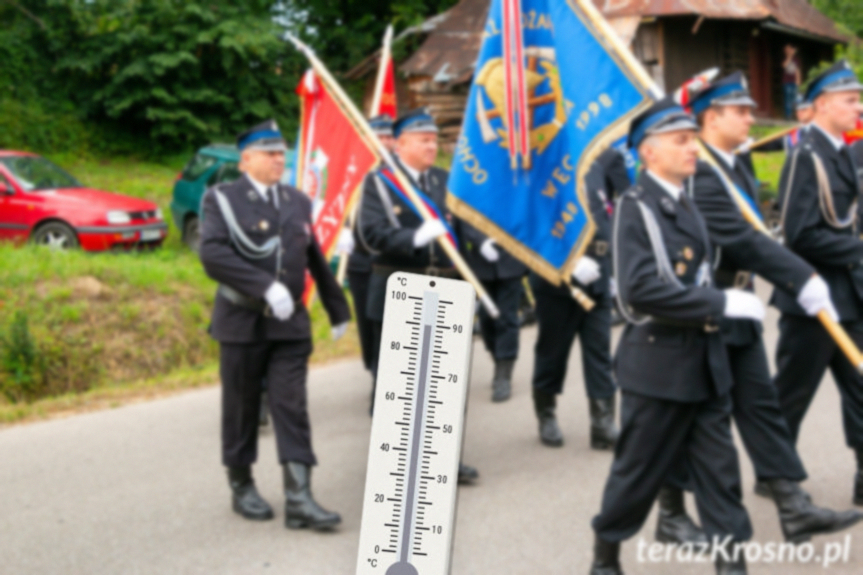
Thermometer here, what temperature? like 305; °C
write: 90; °C
